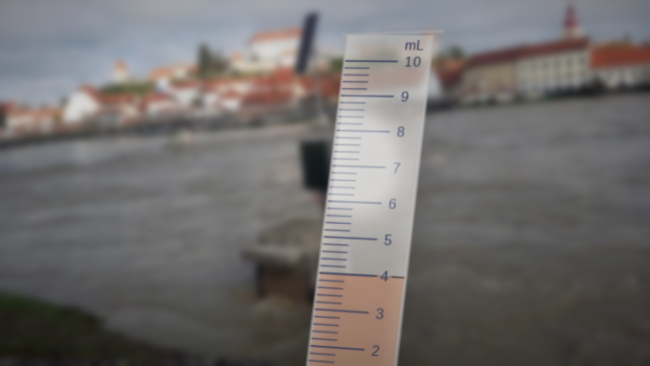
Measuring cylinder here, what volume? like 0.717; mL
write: 4; mL
